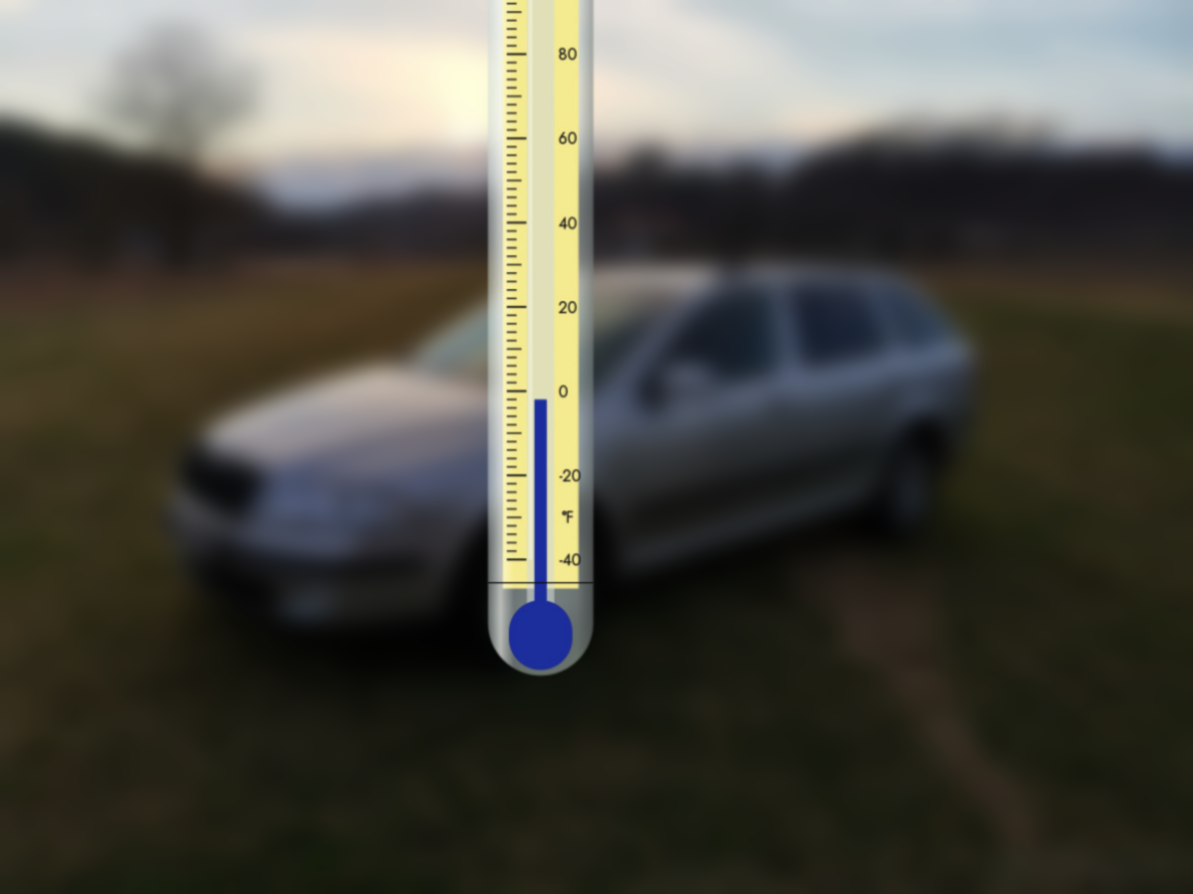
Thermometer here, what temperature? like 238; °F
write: -2; °F
